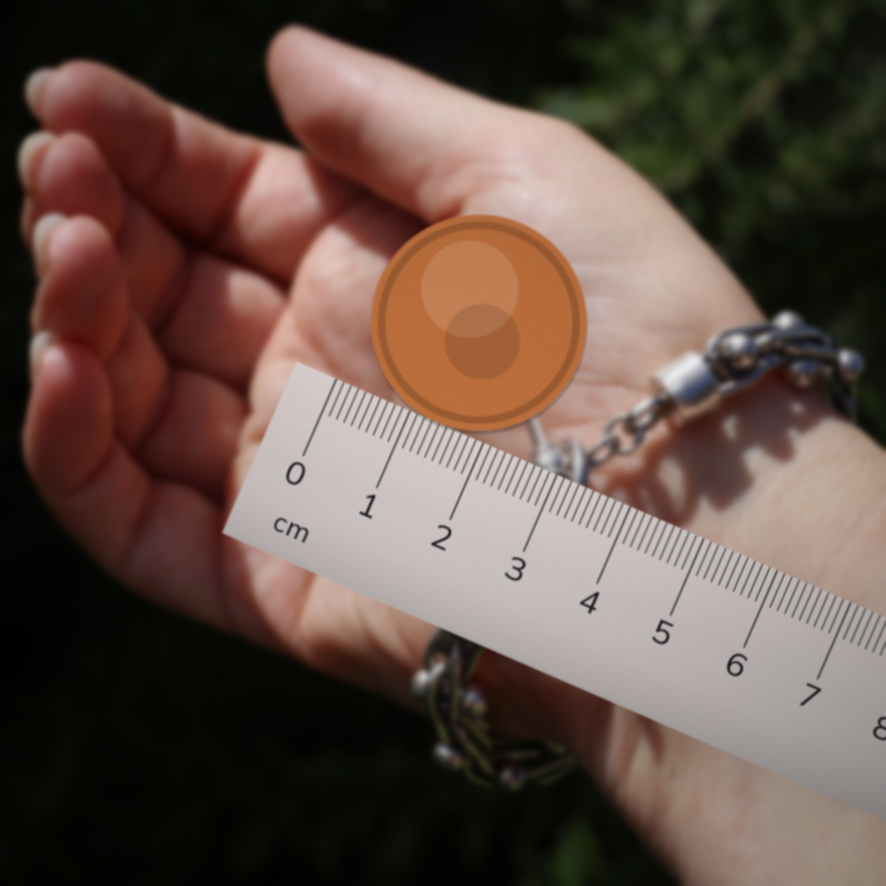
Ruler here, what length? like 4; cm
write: 2.7; cm
